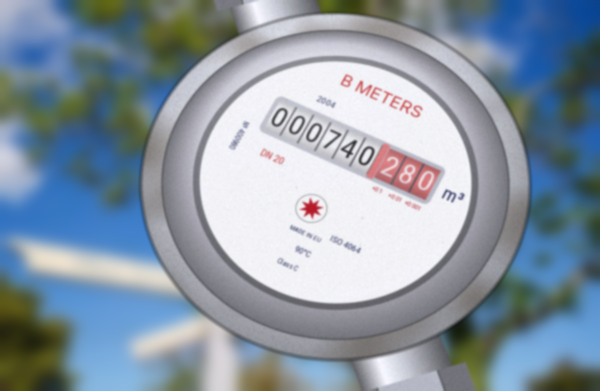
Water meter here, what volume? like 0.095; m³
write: 740.280; m³
